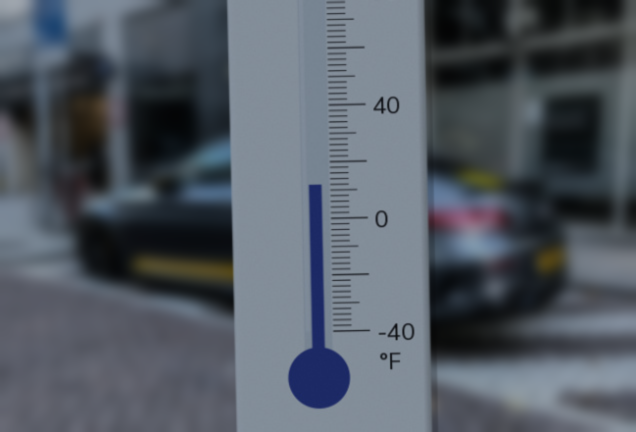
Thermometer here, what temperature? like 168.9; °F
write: 12; °F
